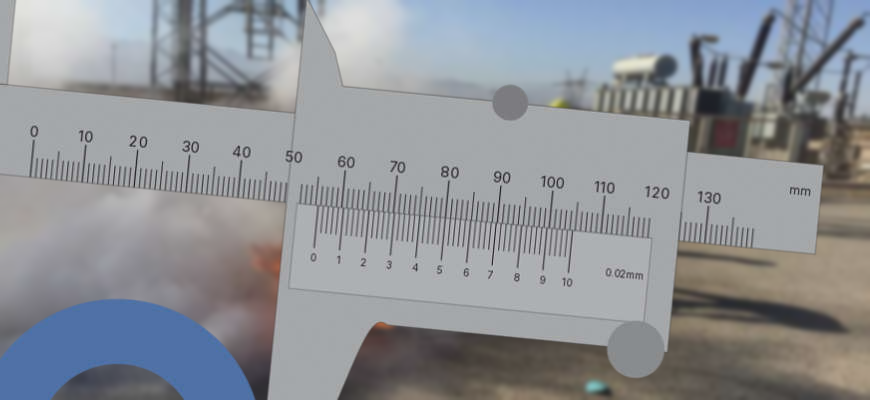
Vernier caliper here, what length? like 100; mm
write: 55.5; mm
